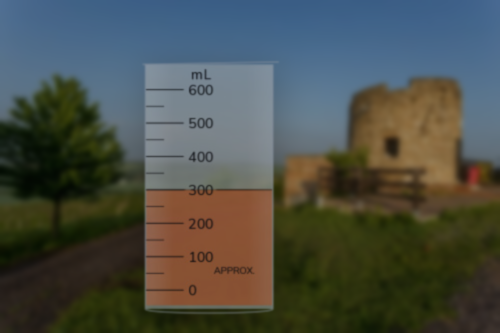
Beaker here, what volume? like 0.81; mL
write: 300; mL
